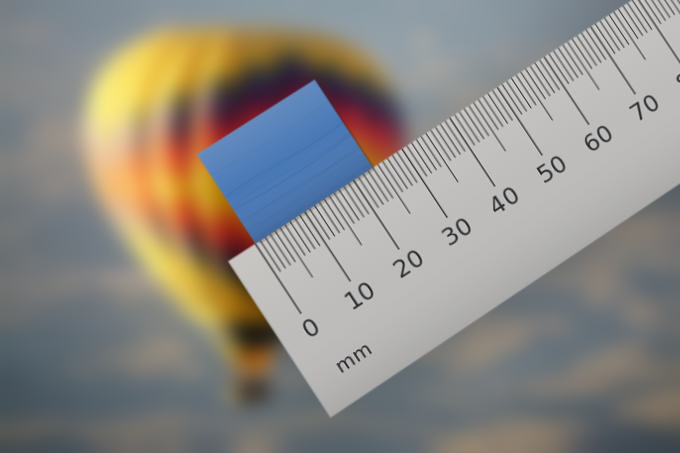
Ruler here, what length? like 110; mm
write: 24; mm
